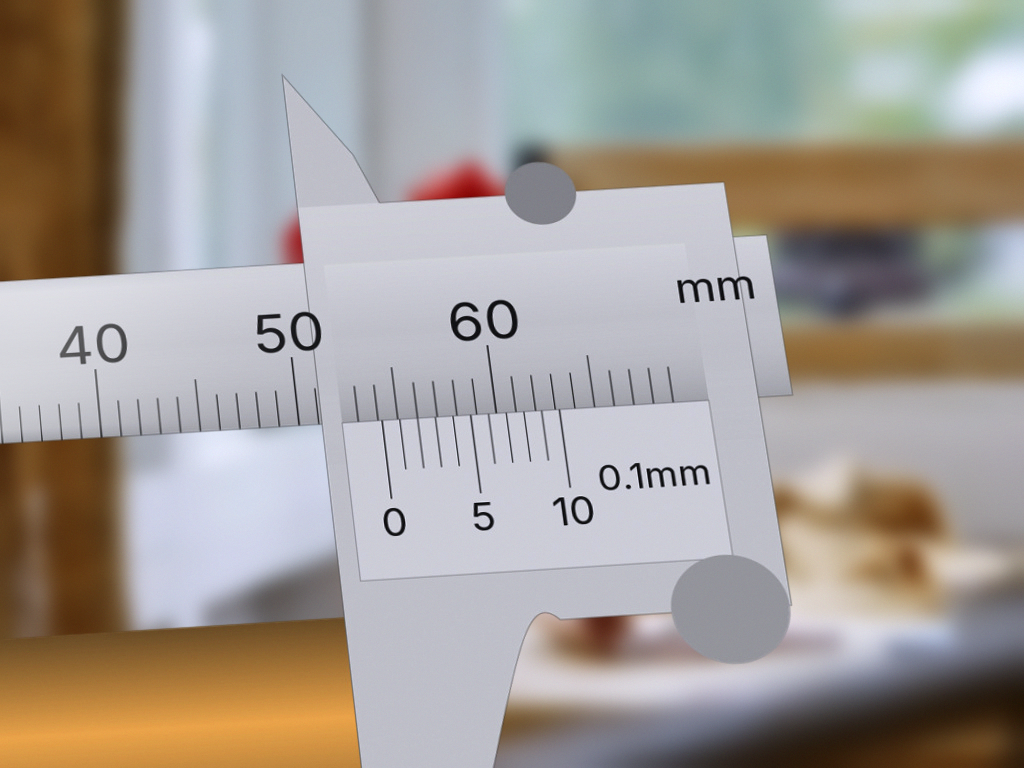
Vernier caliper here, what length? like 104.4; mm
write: 54.2; mm
